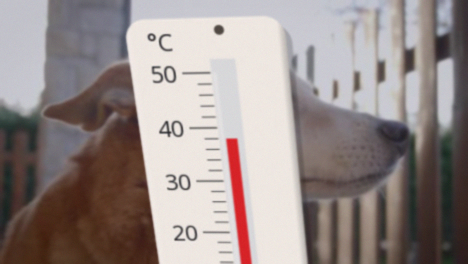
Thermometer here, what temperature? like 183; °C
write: 38; °C
